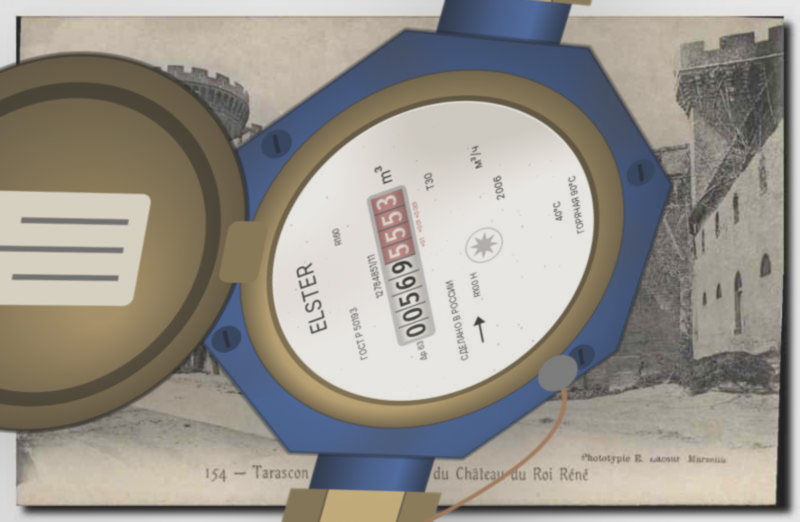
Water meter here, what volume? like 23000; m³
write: 569.5553; m³
